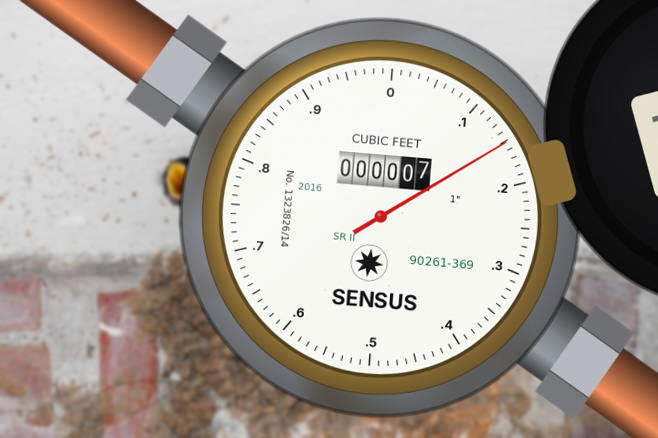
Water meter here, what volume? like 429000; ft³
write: 7.15; ft³
